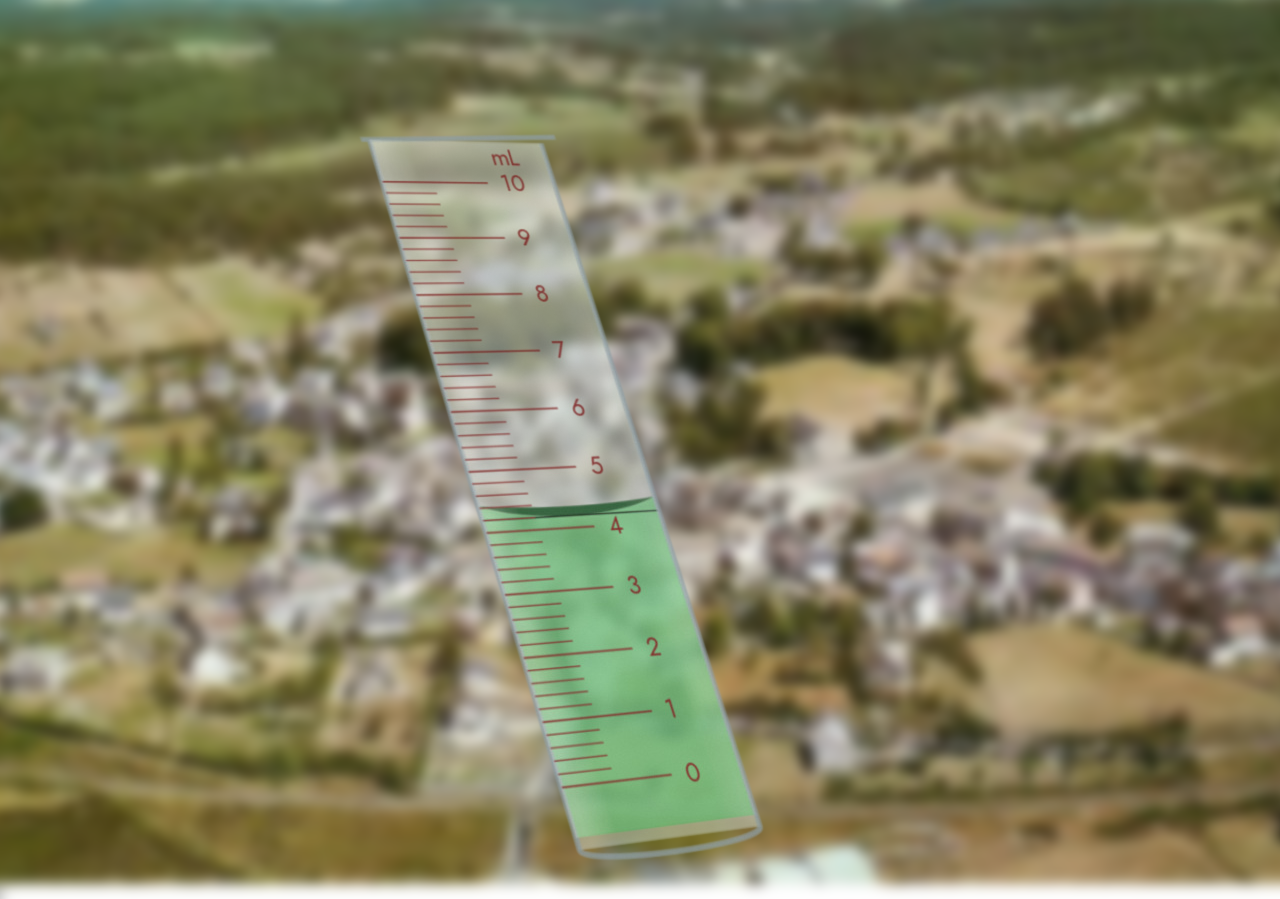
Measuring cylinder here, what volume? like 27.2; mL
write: 4.2; mL
